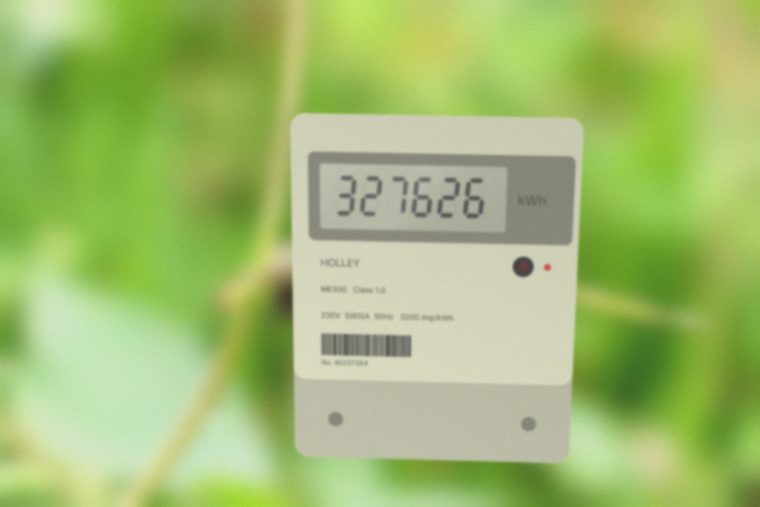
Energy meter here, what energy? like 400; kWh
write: 327626; kWh
